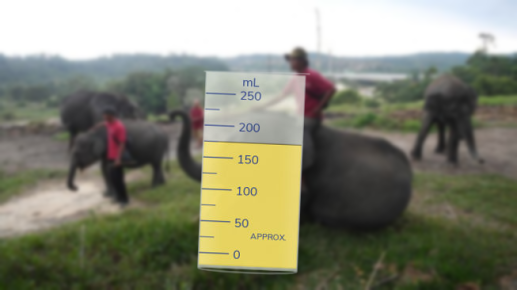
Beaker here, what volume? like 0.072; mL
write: 175; mL
